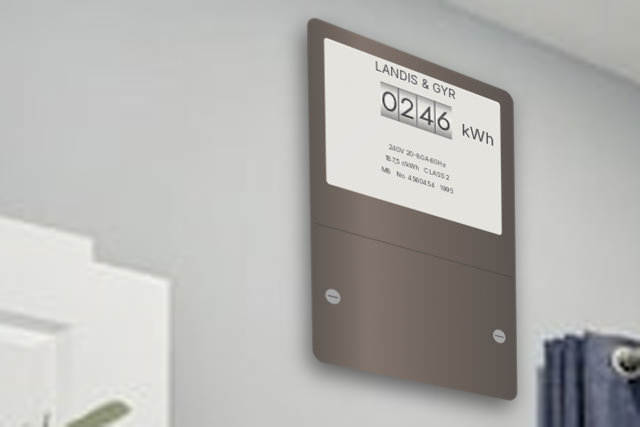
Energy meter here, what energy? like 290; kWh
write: 246; kWh
